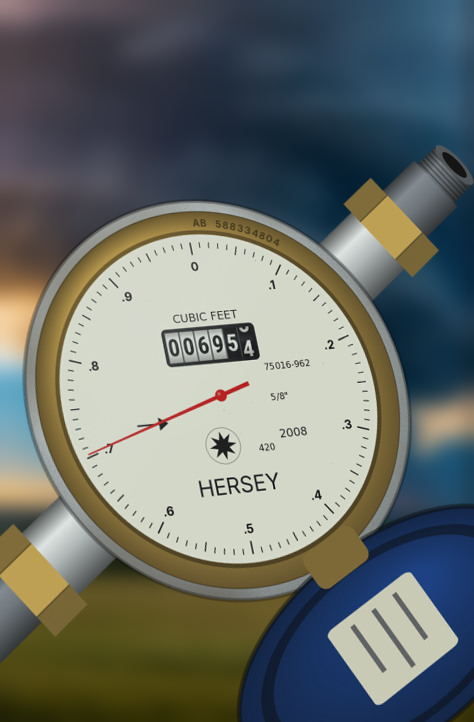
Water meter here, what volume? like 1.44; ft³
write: 6953.70; ft³
